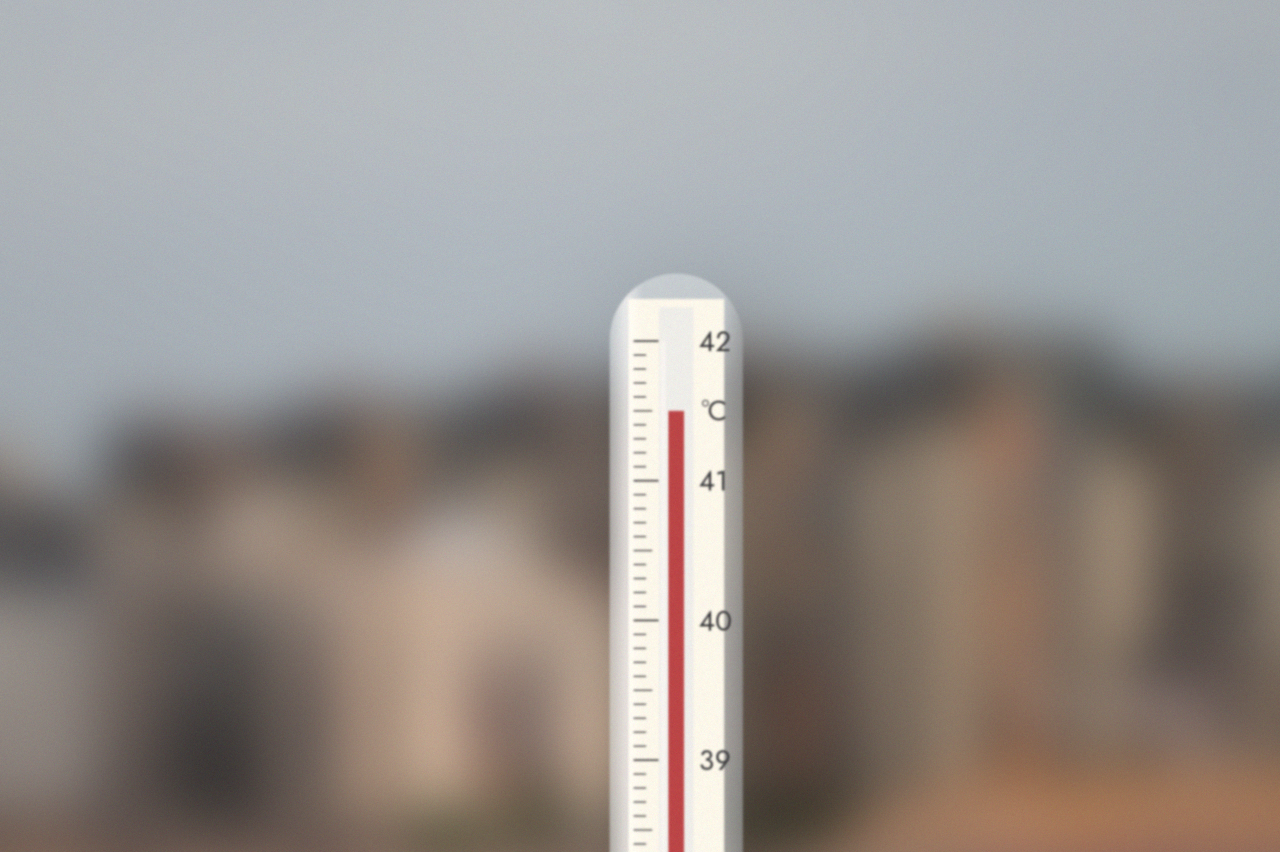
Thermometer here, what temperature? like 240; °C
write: 41.5; °C
